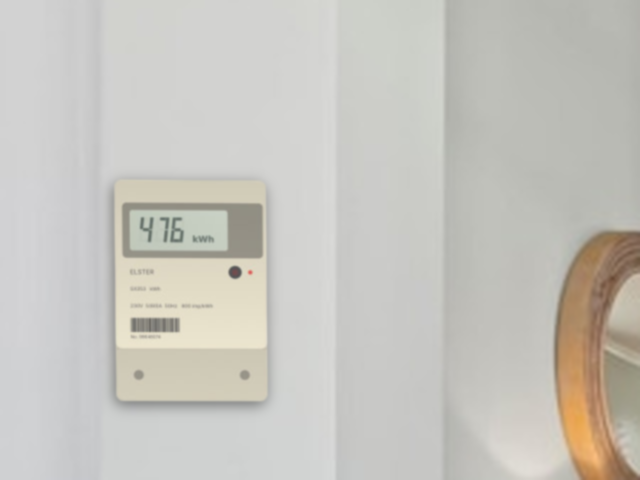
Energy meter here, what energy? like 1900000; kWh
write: 476; kWh
